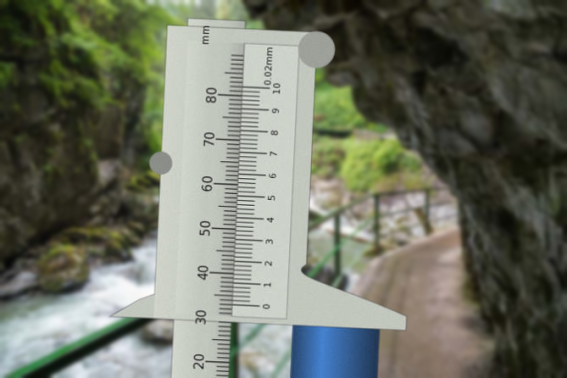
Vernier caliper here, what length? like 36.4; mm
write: 33.0; mm
